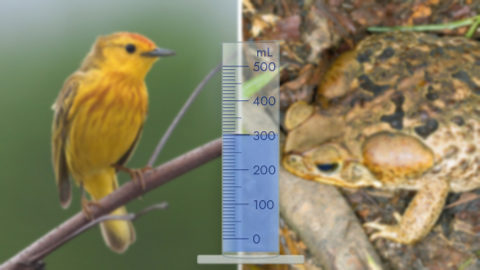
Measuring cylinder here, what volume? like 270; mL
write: 300; mL
